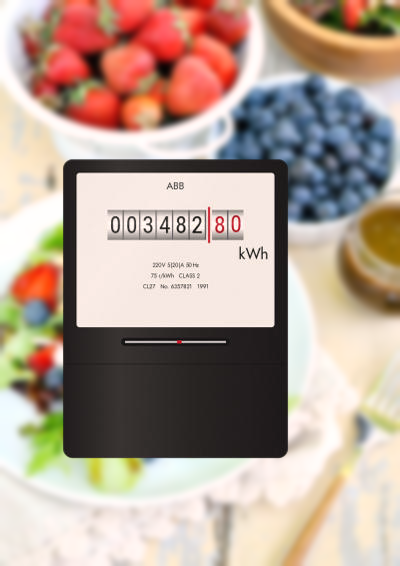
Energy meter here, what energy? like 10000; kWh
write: 3482.80; kWh
